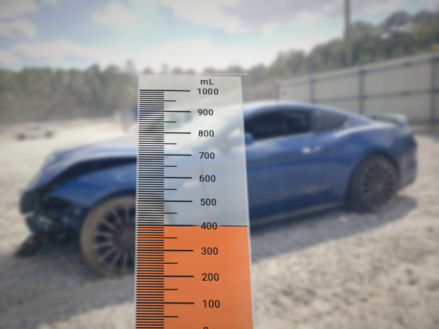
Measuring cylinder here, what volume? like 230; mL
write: 400; mL
